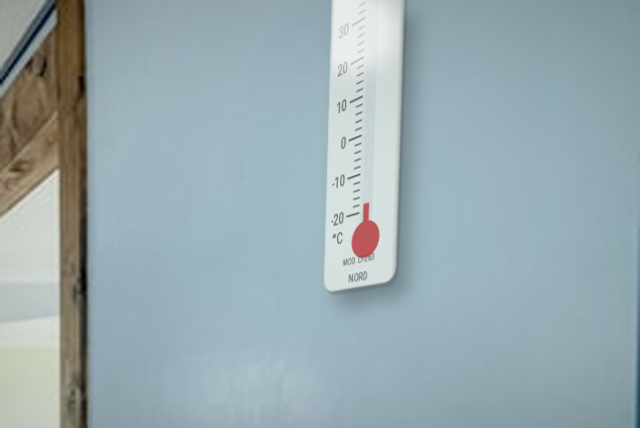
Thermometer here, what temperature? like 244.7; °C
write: -18; °C
